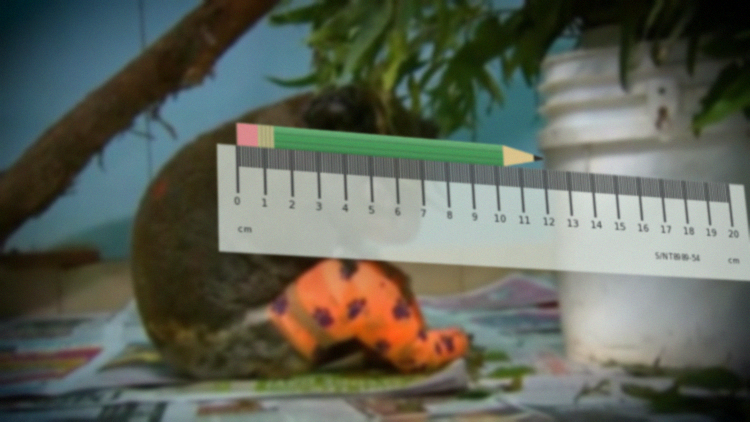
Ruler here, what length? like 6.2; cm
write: 12; cm
